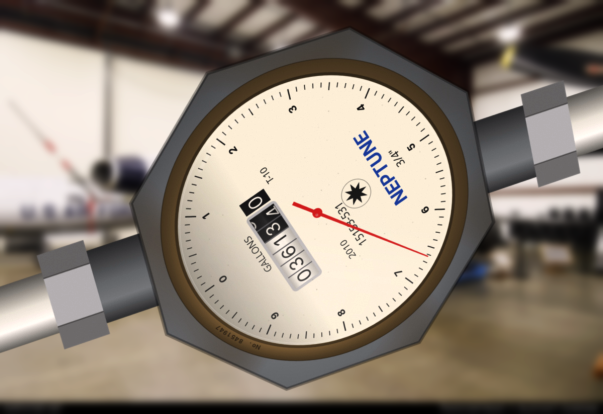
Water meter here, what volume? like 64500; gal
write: 361336.6; gal
